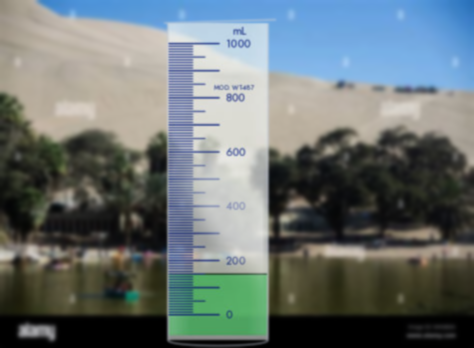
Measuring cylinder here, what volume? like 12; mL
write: 150; mL
